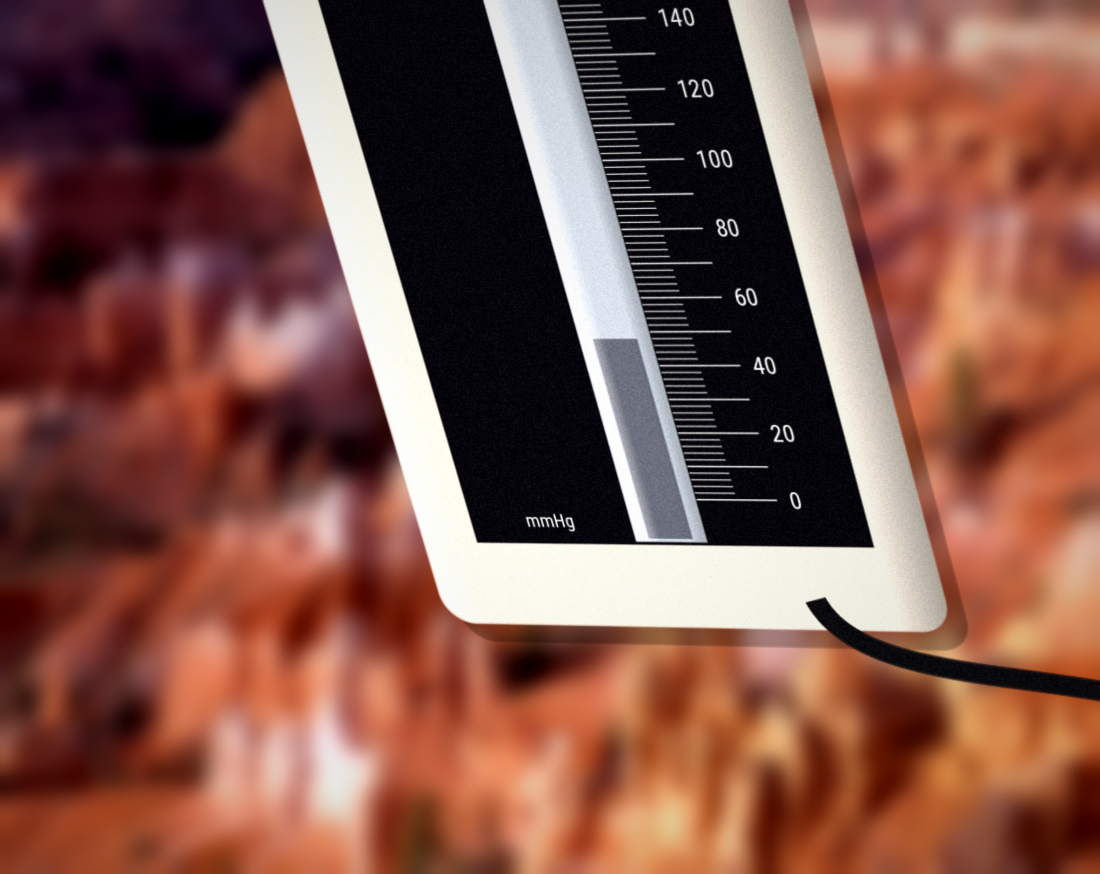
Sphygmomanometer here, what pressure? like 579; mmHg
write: 48; mmHg
